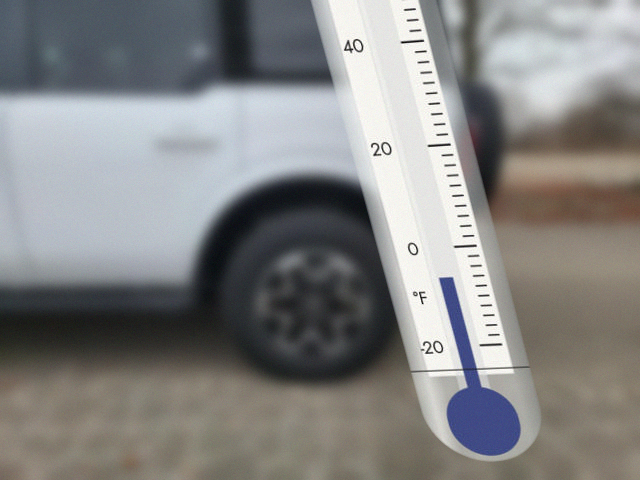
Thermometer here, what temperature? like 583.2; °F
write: -6; °F
